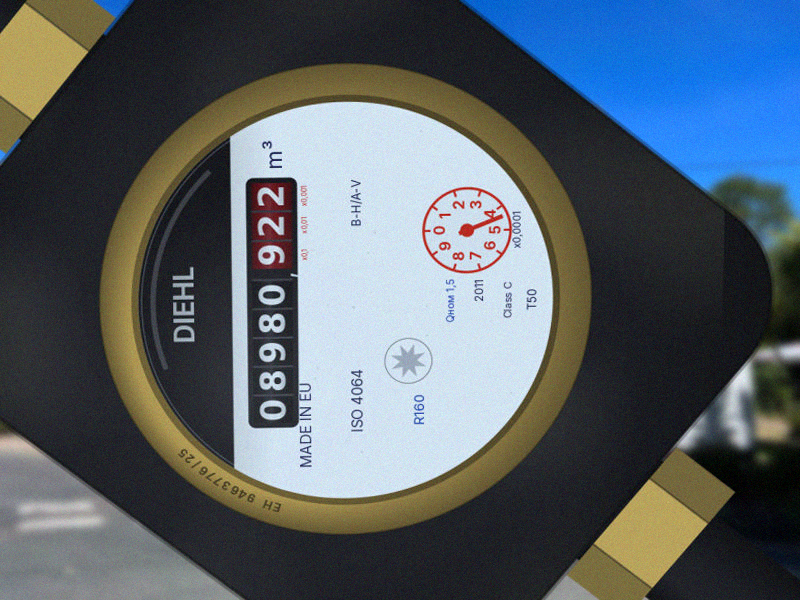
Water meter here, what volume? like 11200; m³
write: 8980.9224; m³
